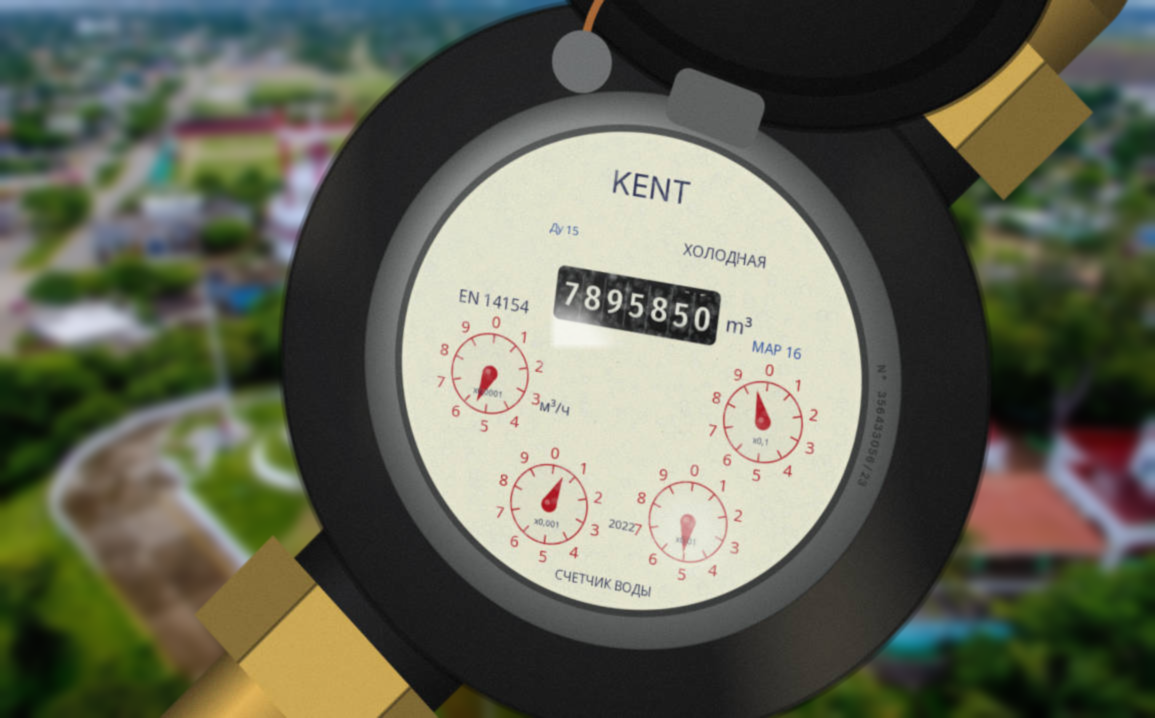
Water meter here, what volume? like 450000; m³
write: 7895849.9505; m³
